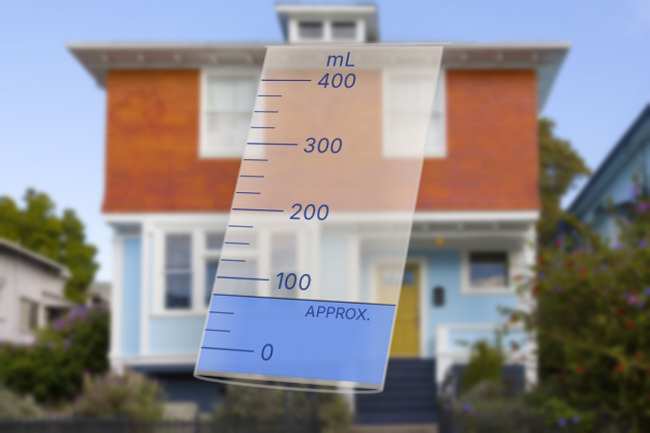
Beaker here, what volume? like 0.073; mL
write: 75; mL
